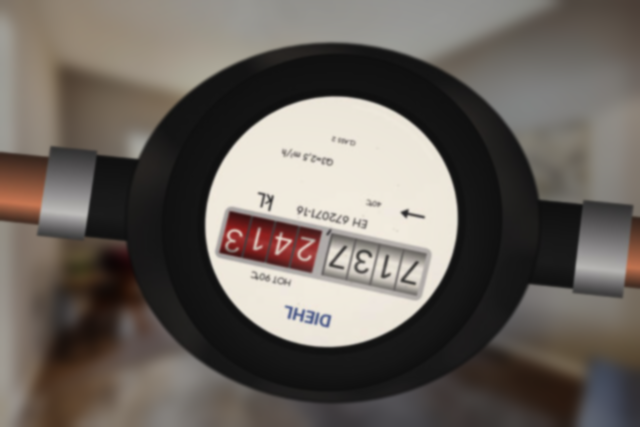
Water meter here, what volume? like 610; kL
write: 7137.2413; kL
